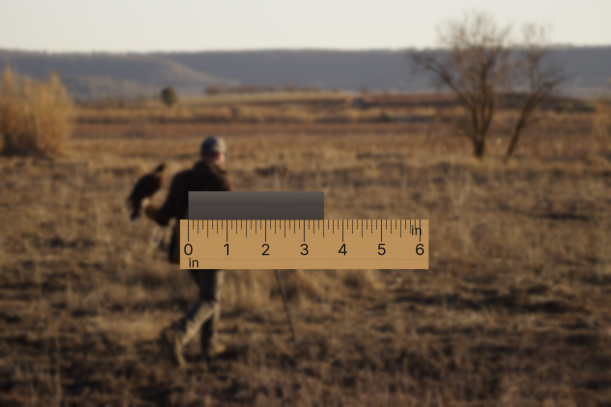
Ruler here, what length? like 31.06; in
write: 3.5; in
